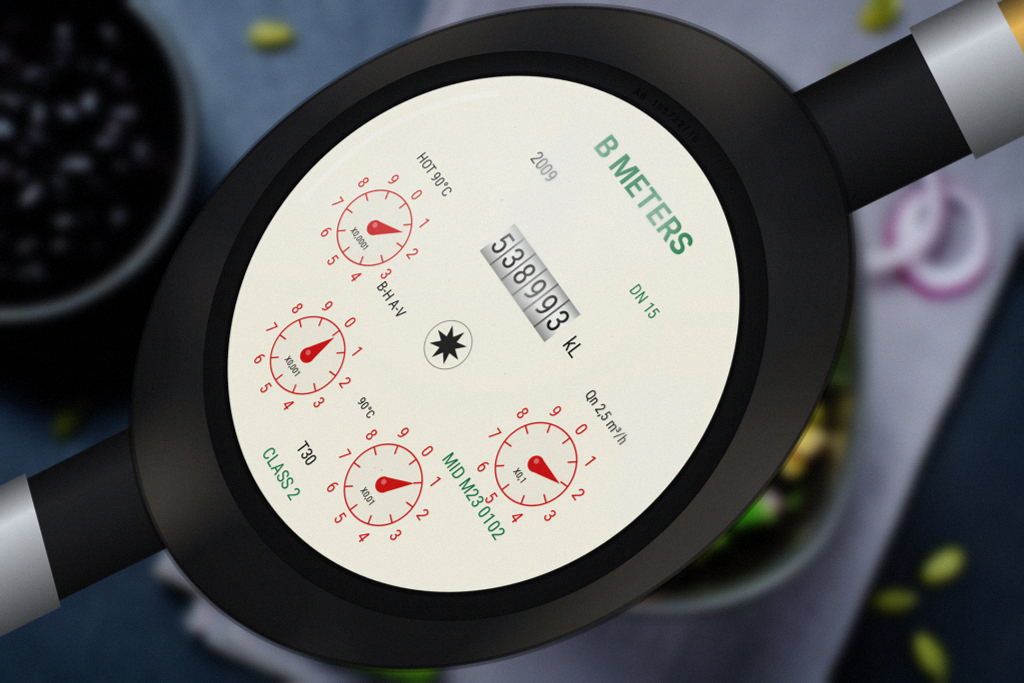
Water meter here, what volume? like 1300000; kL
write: 538993.2101; kL
